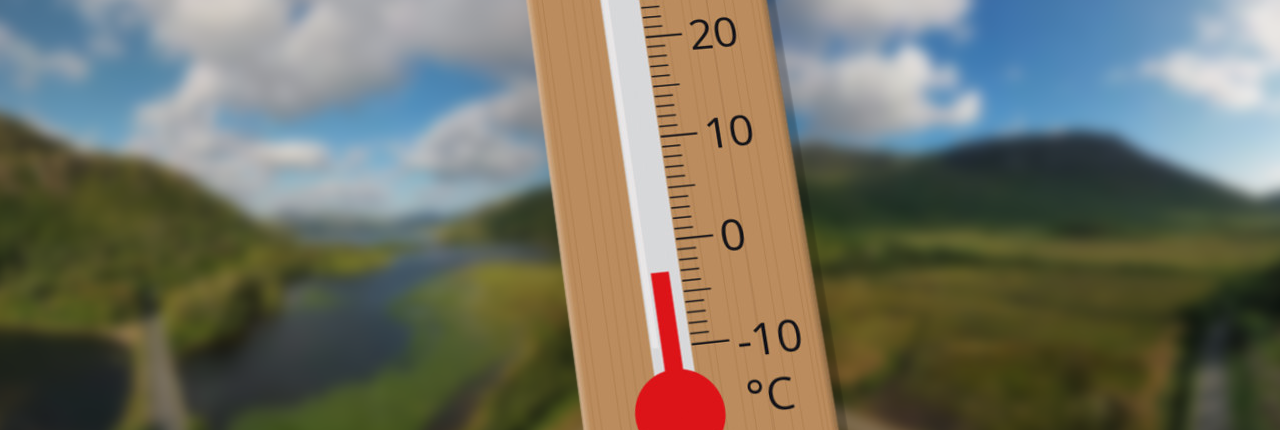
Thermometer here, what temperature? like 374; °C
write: -3; °C
